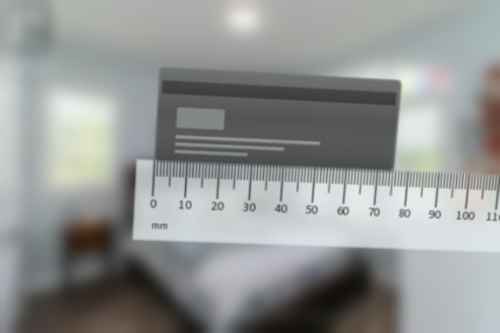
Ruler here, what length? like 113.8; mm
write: 75; mm
